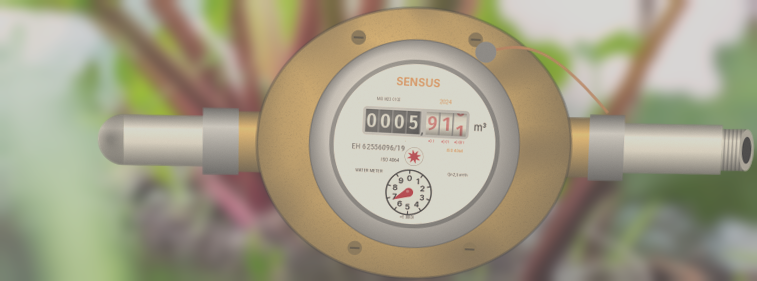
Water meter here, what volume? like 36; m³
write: 5.9106; m³
